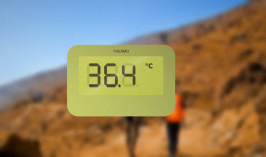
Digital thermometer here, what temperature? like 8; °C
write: 36.4; °C
